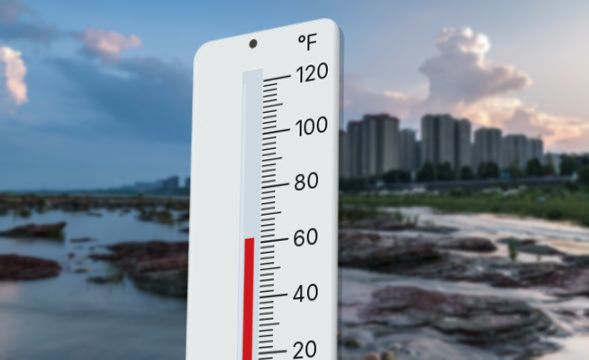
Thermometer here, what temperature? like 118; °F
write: 62; °F
